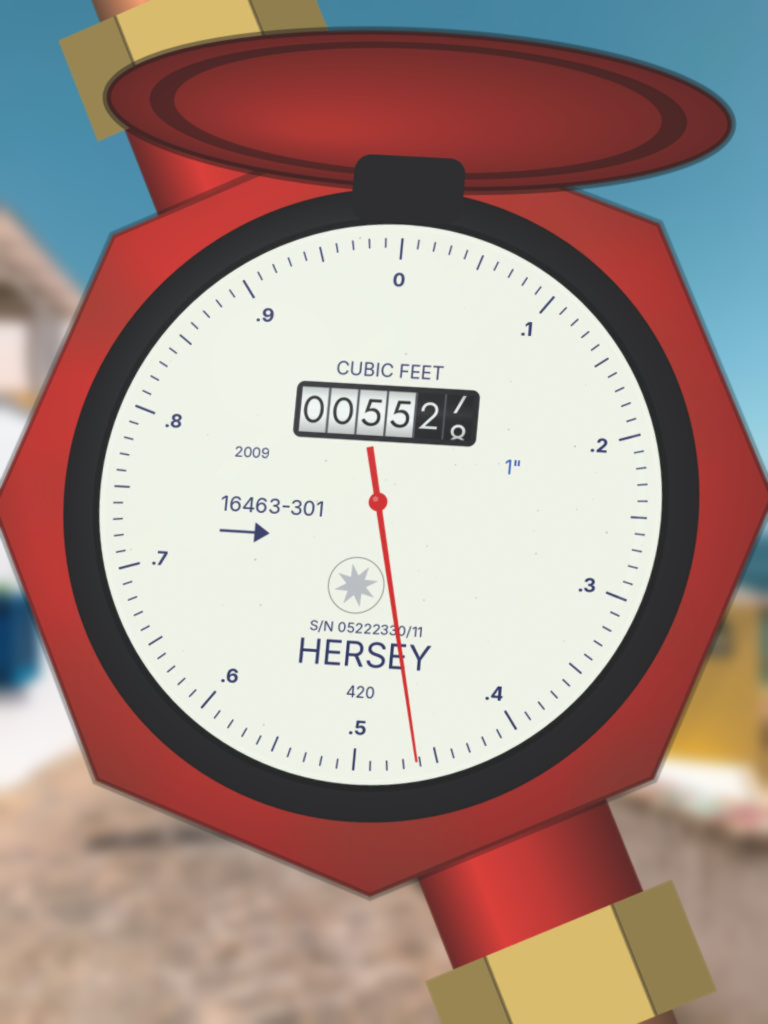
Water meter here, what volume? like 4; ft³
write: 5527.46; ft³
